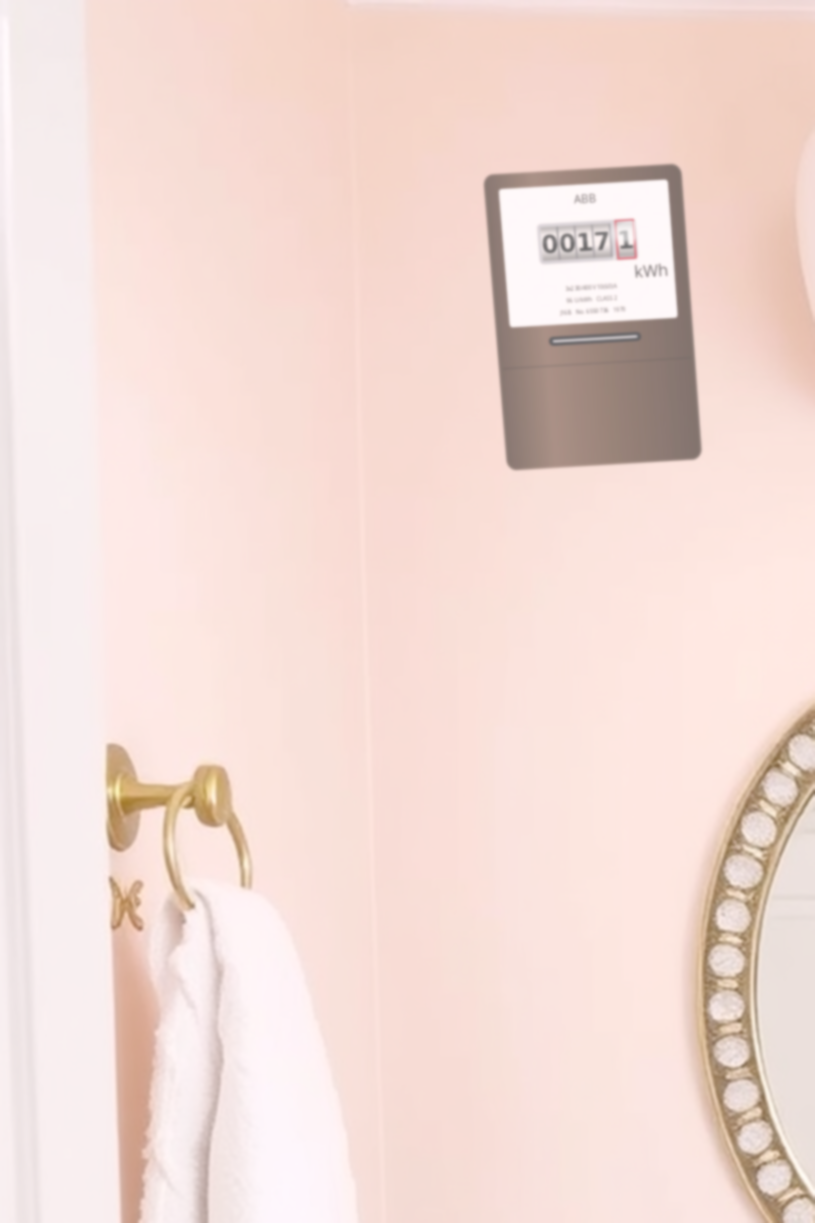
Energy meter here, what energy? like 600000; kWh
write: 17.1; kWh
